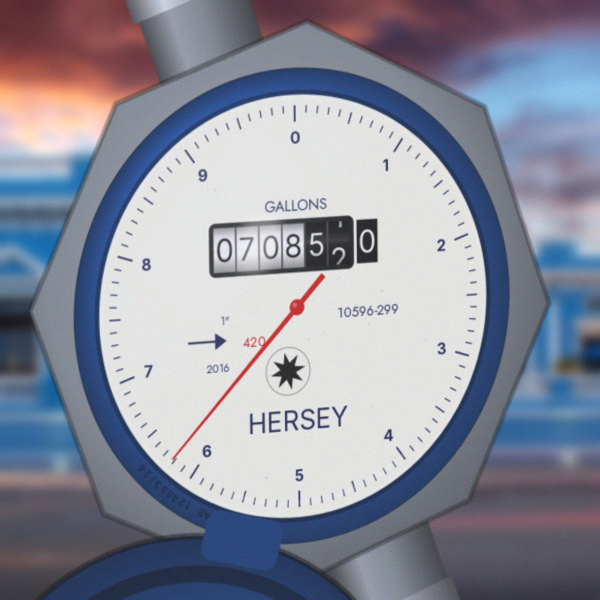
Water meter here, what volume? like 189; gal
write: 708516.2; gal
